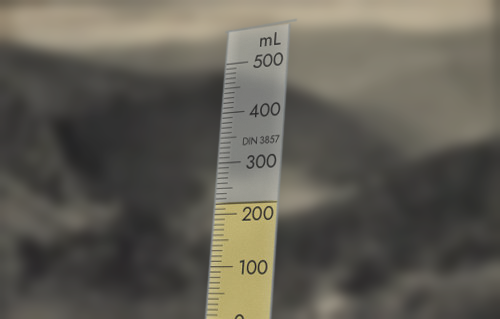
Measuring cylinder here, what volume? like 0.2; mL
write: 220; mL
